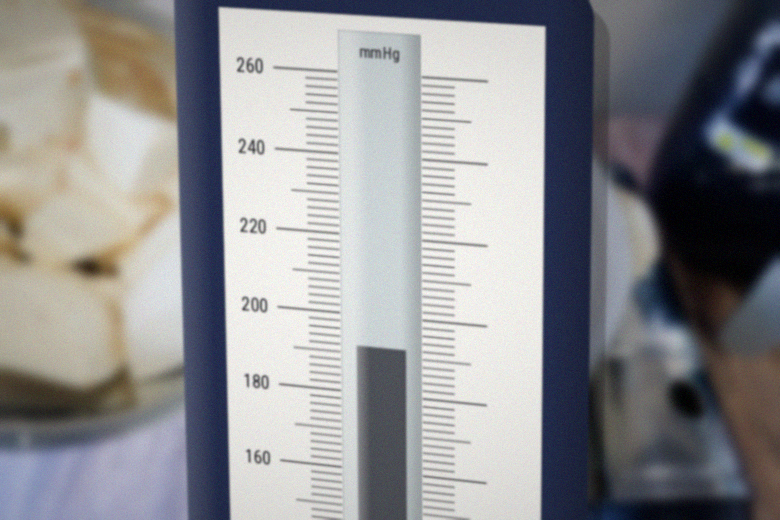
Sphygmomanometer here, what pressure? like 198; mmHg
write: 192; mmHg
